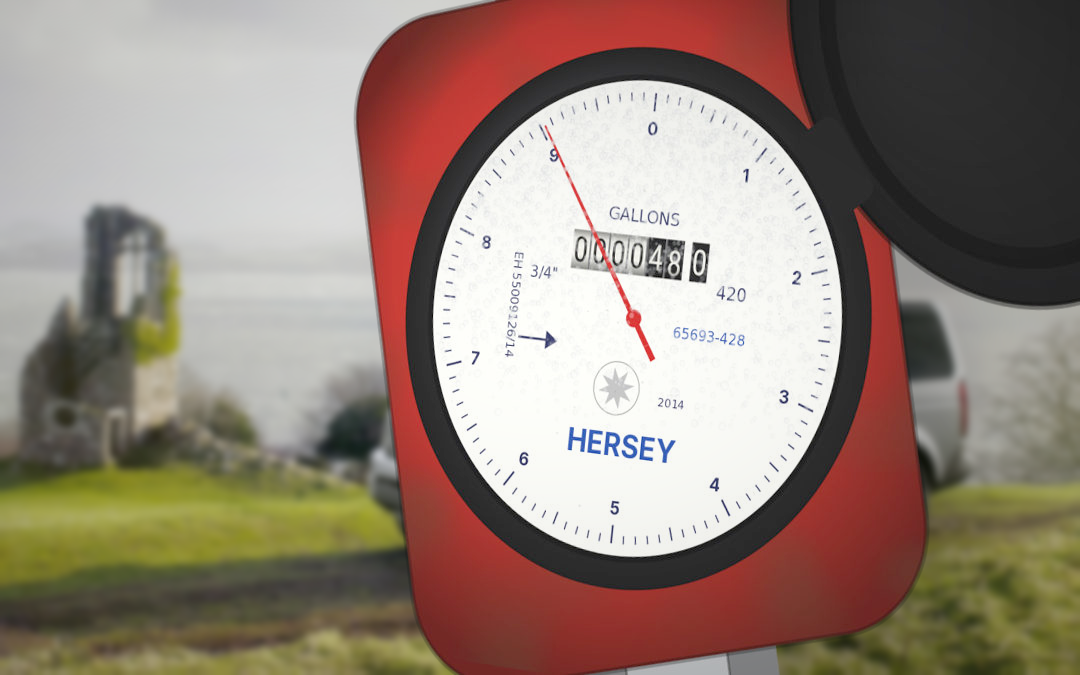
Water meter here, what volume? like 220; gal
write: 479.0; gal
